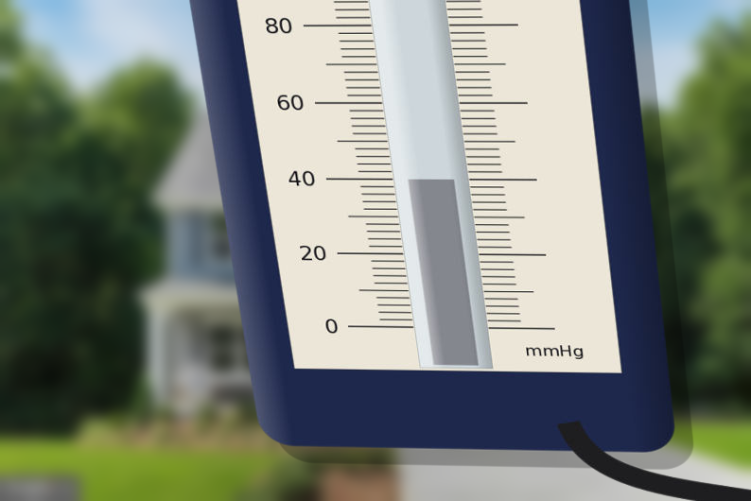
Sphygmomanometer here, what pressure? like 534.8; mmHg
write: 40; mmHg
